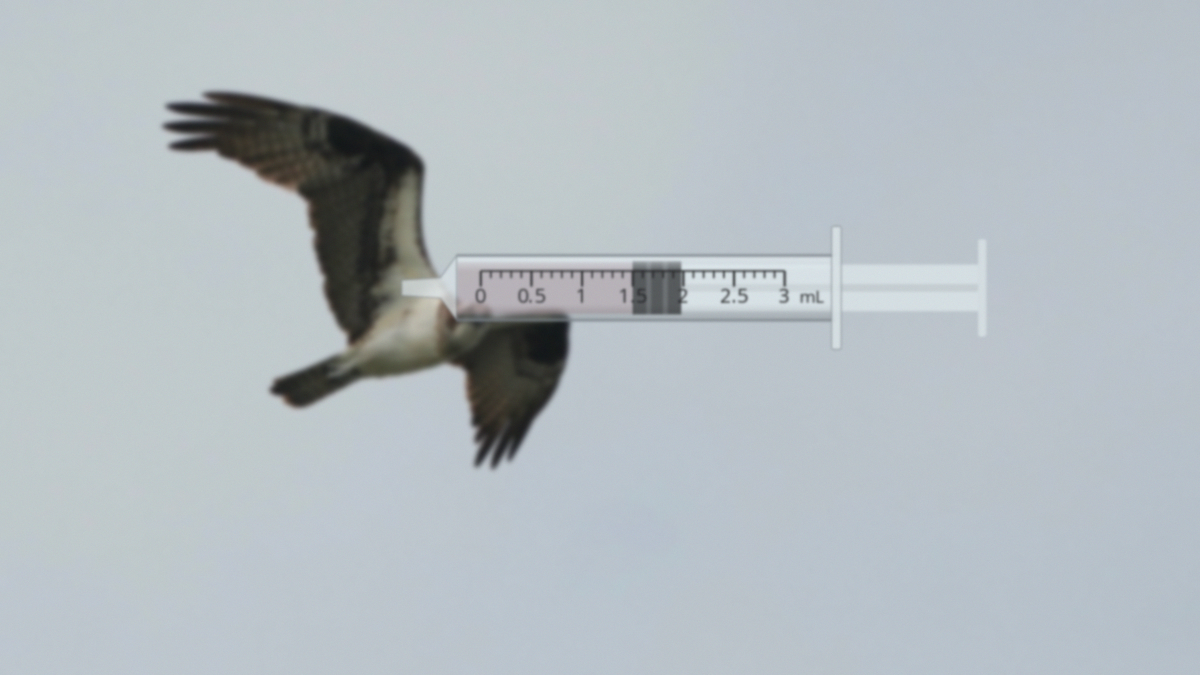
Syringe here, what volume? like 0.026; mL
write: 1.5; mL
